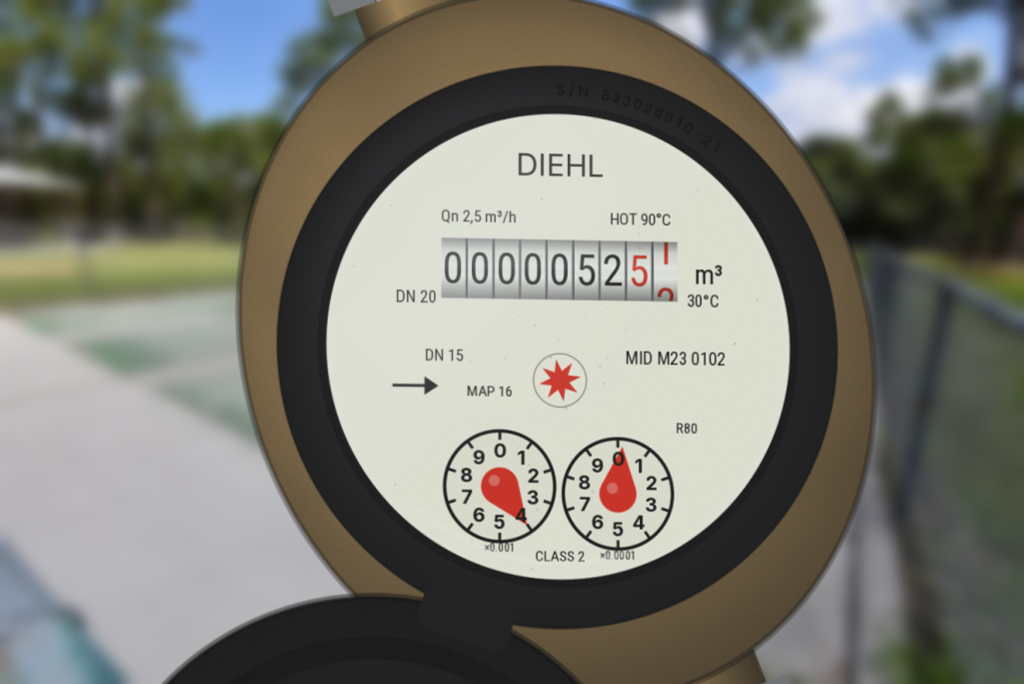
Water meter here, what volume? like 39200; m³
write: 52.5140; m³
